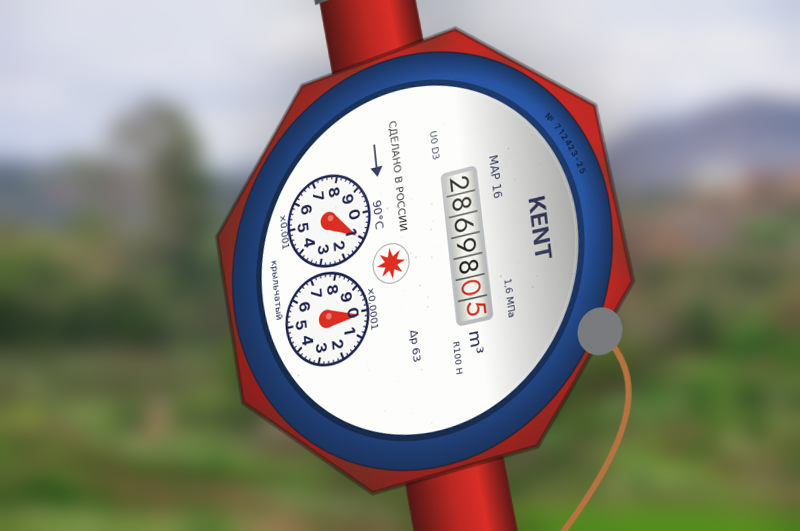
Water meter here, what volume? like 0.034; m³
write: 28698.0510; m³
